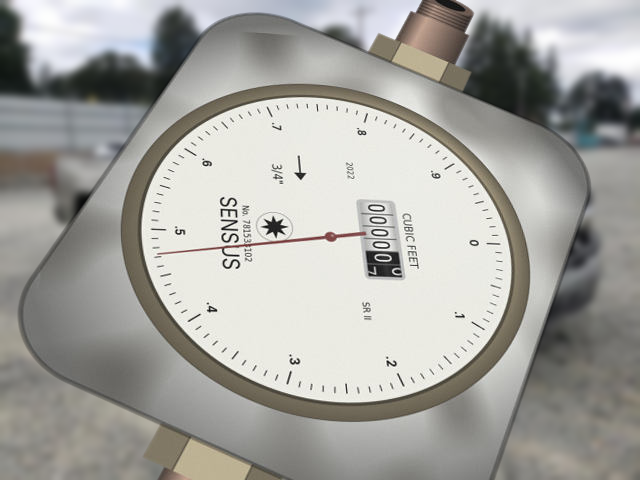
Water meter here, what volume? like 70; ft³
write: 6.47; ft³
